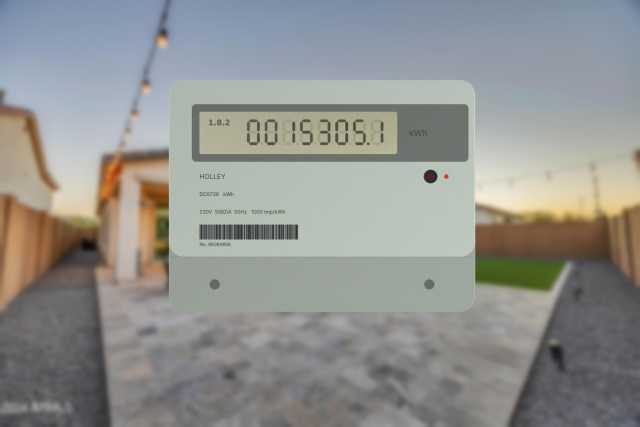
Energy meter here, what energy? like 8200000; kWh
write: 15305.1; kWh
